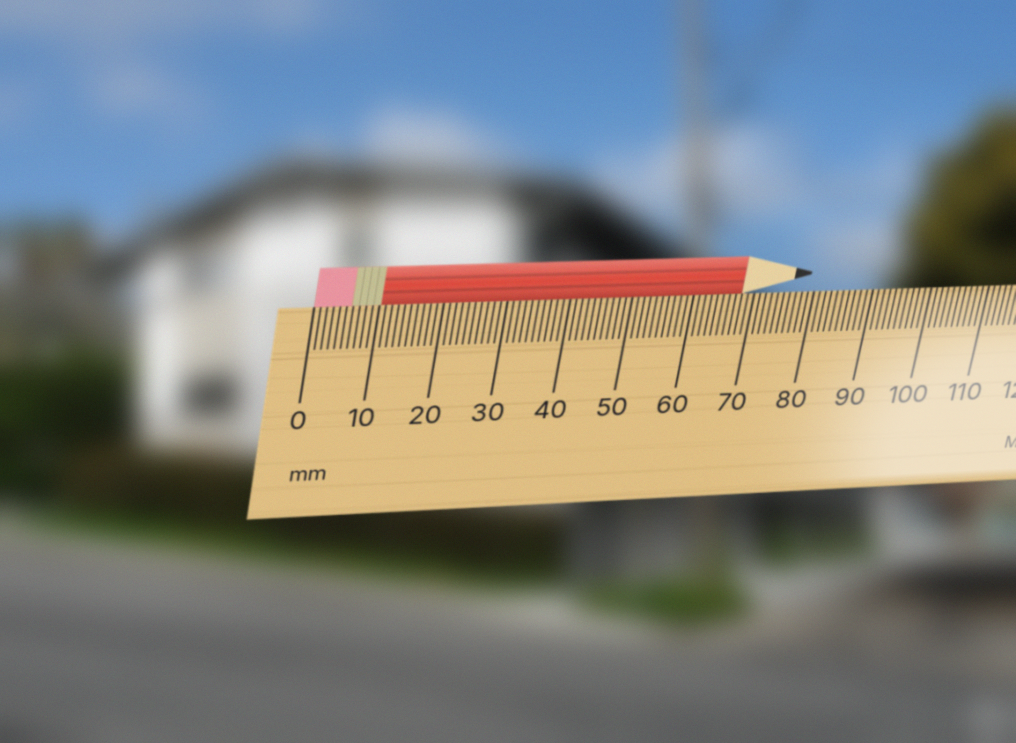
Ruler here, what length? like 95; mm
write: 79; mm
